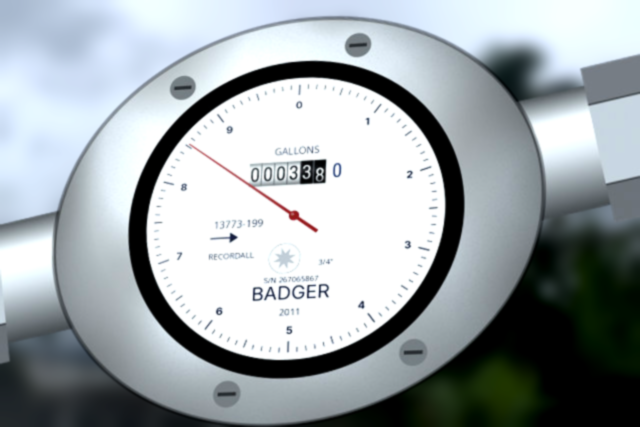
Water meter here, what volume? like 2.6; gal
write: 3378.5; gal
